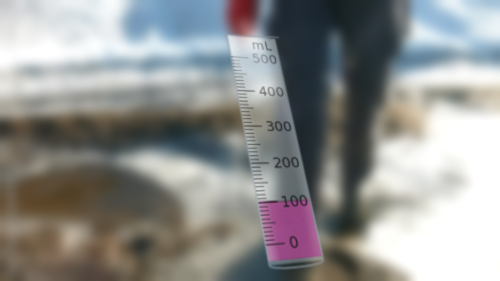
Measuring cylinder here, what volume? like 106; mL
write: 100; mL
